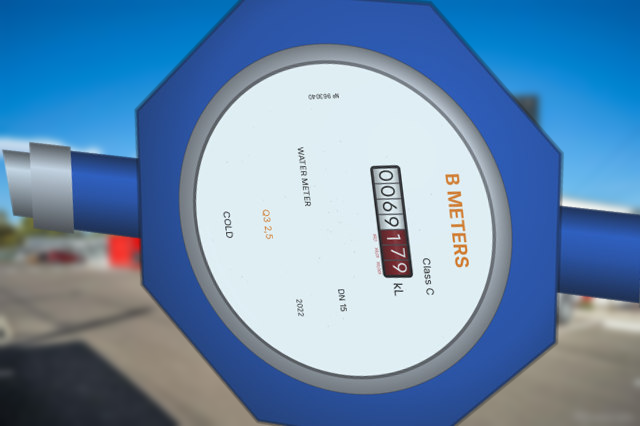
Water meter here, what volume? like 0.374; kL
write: 69.179; kL
